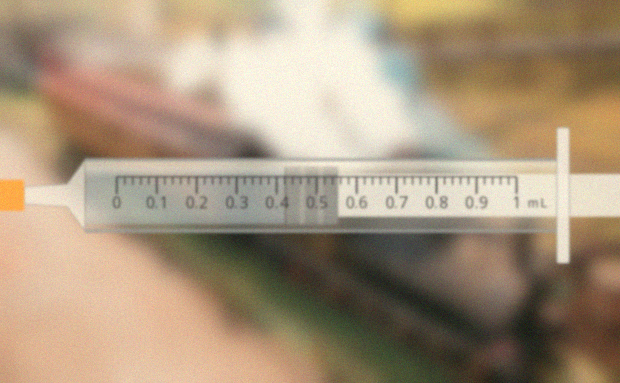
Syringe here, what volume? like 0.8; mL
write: 0.42; mL
